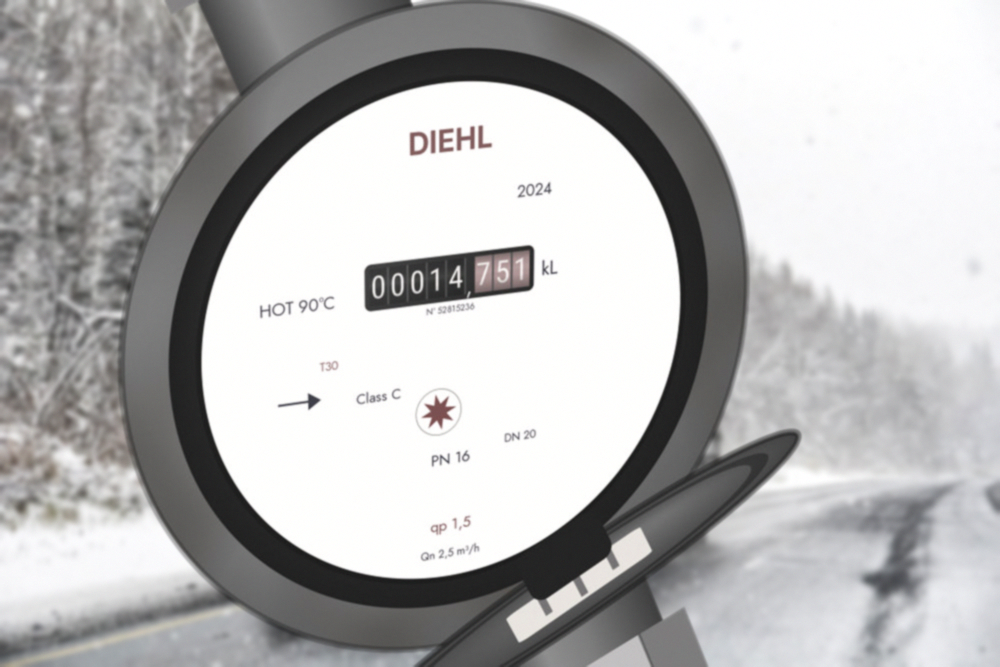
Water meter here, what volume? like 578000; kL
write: 14.751; kL
